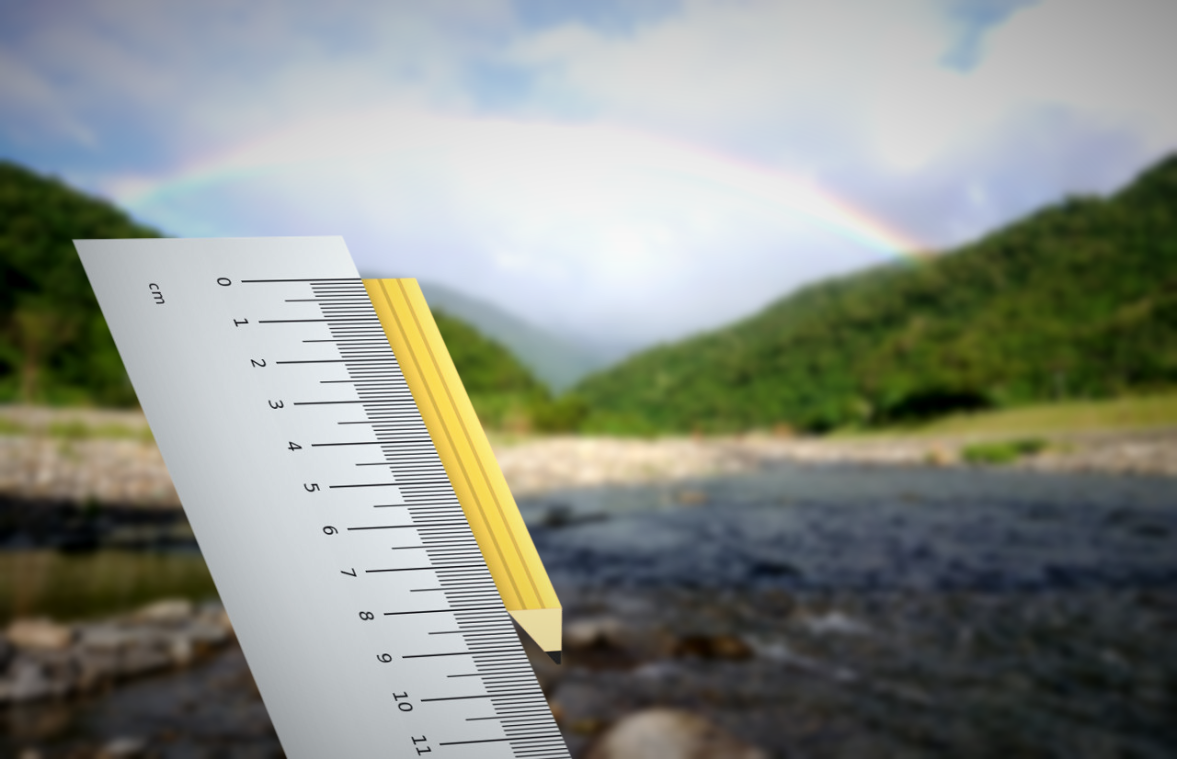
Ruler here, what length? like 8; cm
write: 9.4; cm
